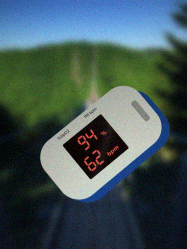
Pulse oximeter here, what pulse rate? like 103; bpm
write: 62; bpm
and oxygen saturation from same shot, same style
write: 94; %
